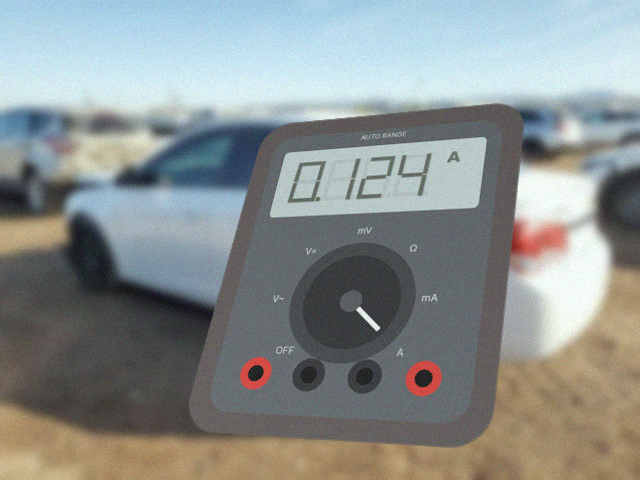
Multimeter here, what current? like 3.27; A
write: 0.124; A
